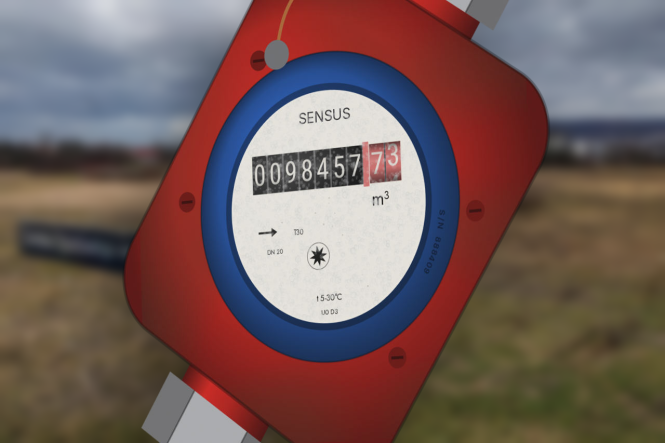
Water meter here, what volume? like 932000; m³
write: 98457.73; m³
